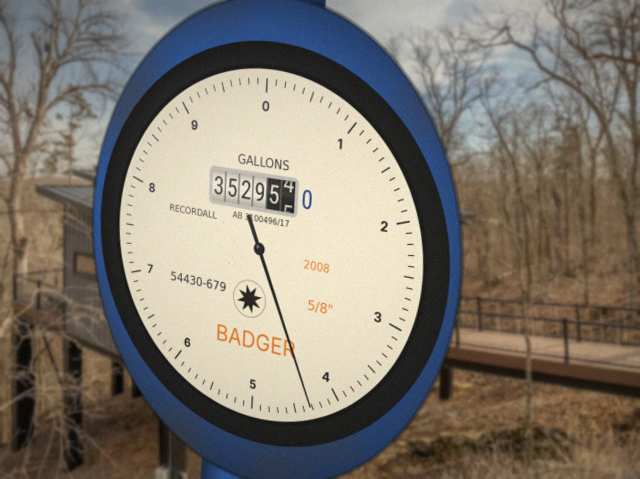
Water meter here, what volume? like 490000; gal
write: 3529544.3; gal
